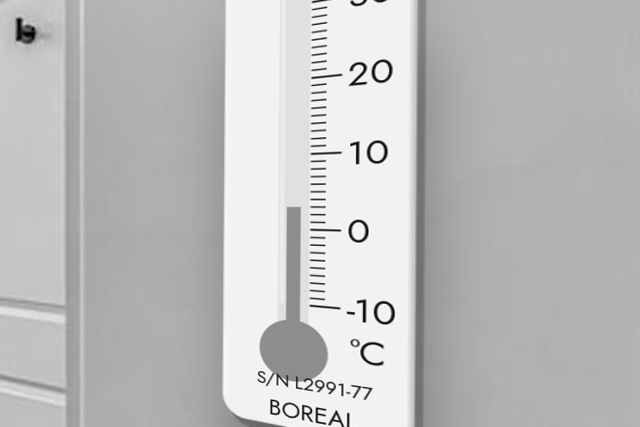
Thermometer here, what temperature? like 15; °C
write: 3; °C
